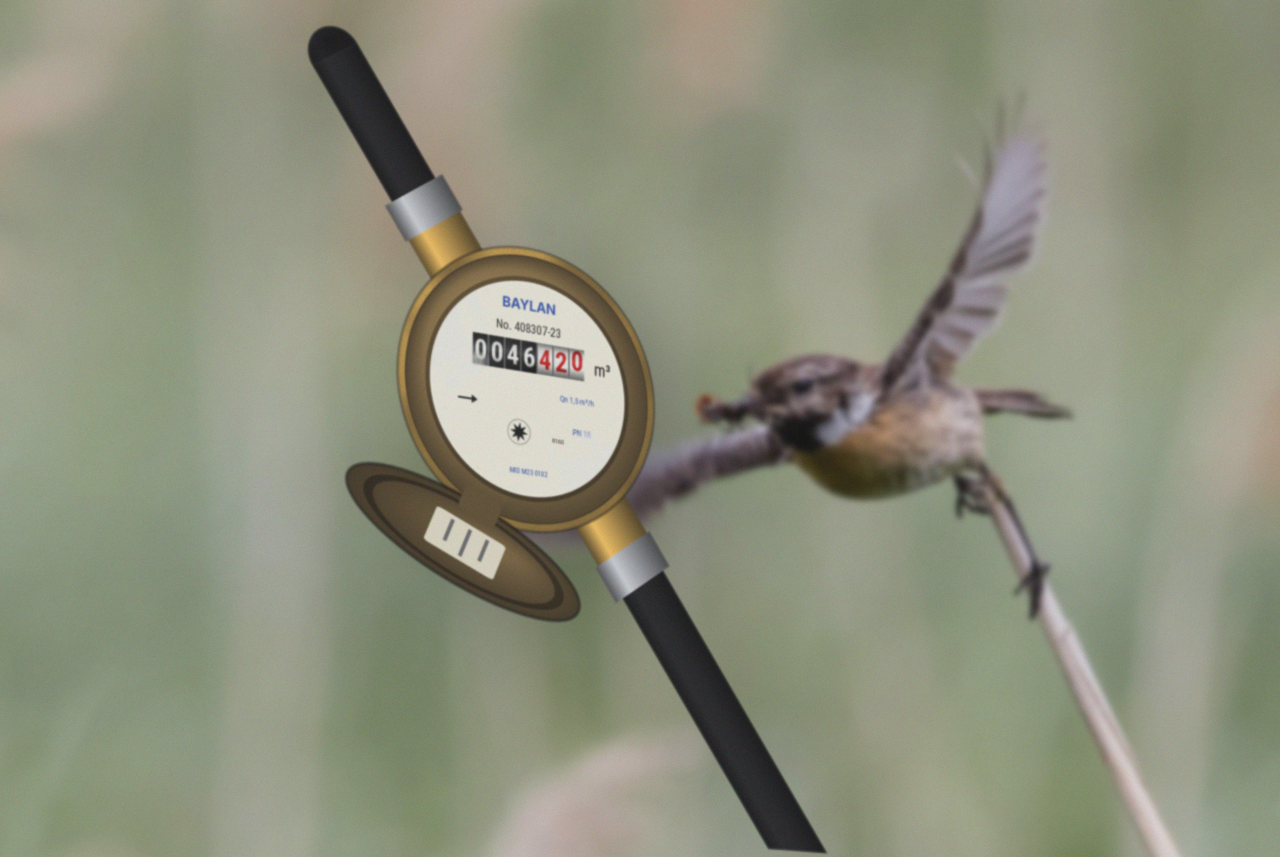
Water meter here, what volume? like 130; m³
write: 46.420; m³
